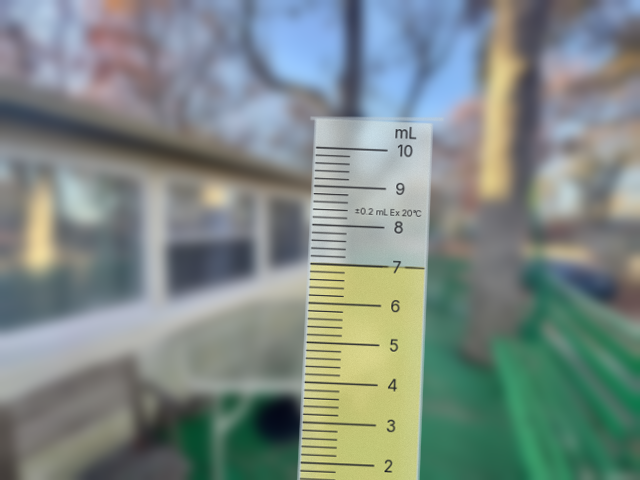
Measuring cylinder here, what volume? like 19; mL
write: 7; mL
